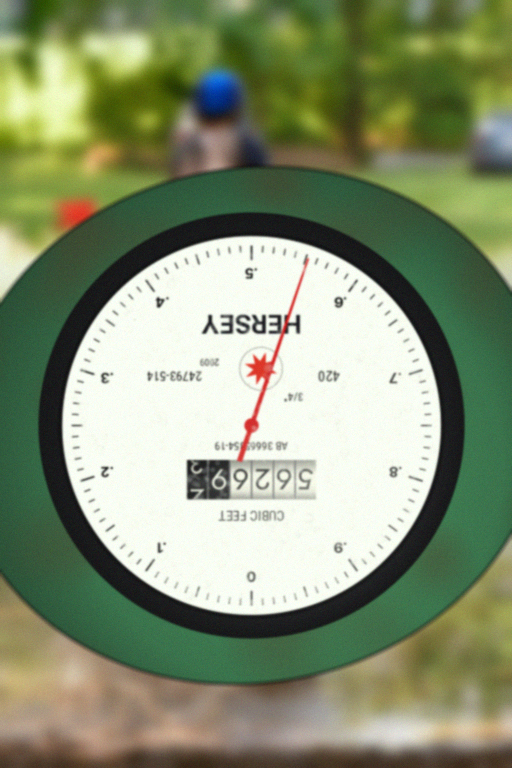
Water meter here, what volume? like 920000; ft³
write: 562692.55; ft³
